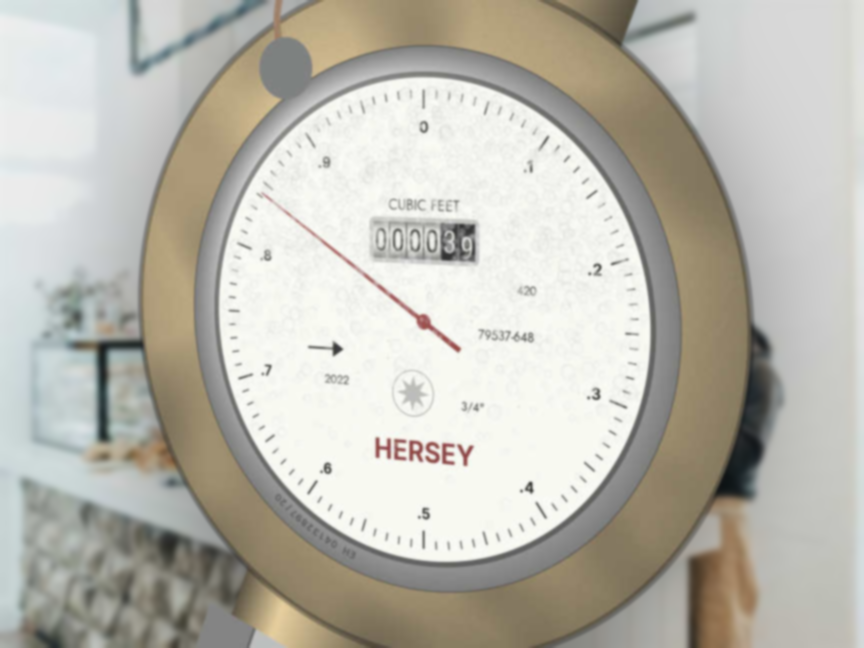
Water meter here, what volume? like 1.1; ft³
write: 38.84; ft³
